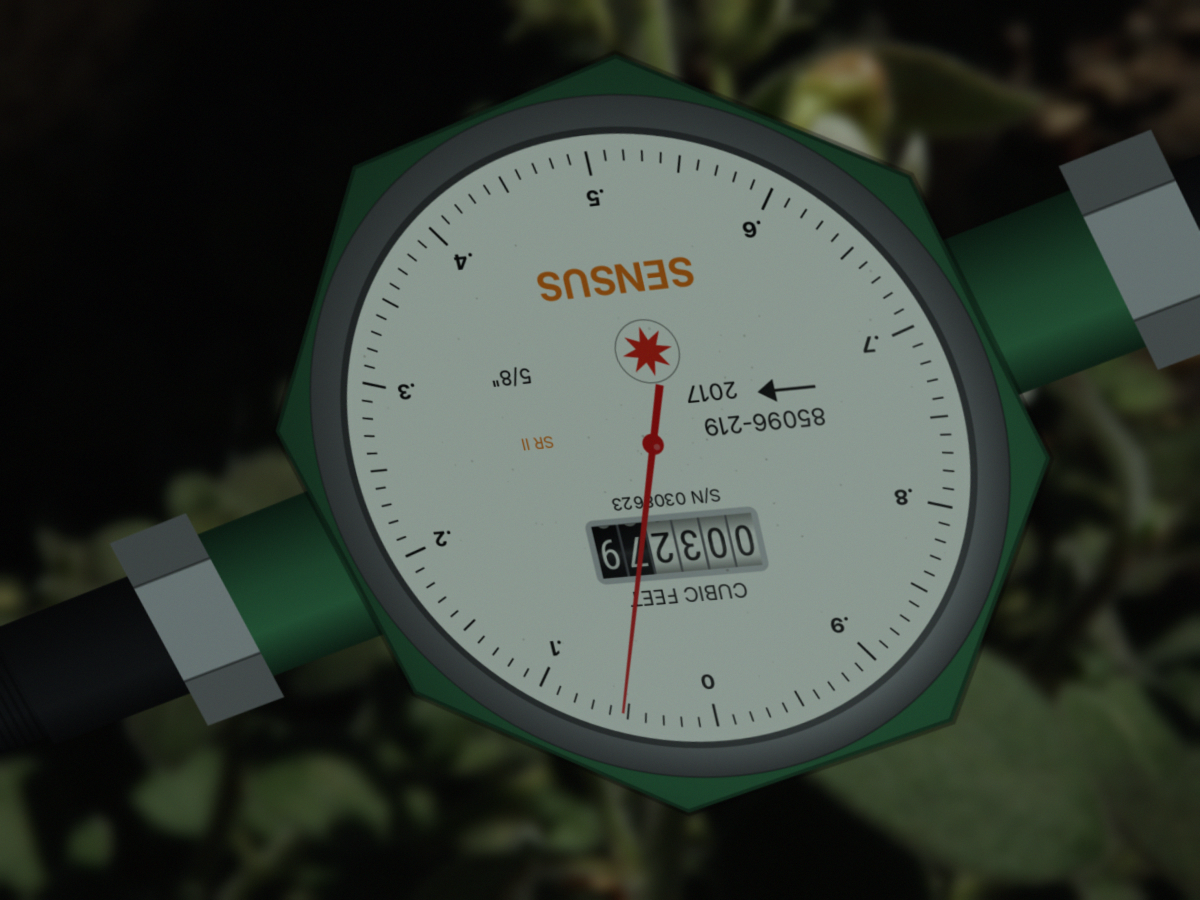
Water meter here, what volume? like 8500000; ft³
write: 3279.05; ft³
